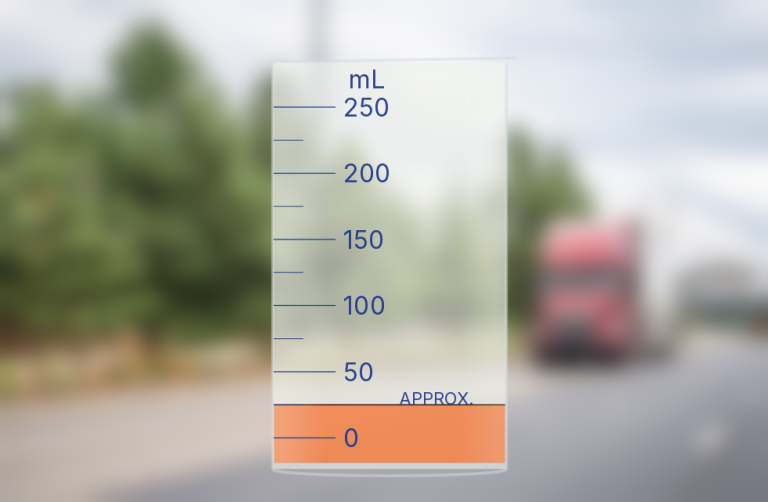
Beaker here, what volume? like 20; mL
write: 25; mL
